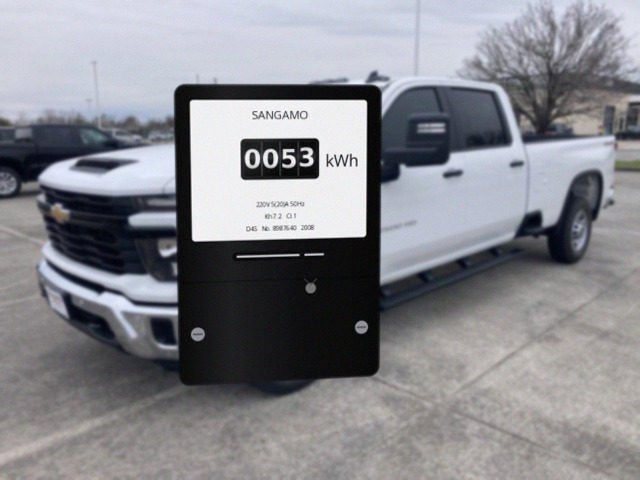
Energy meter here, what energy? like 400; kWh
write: 53; kWh
